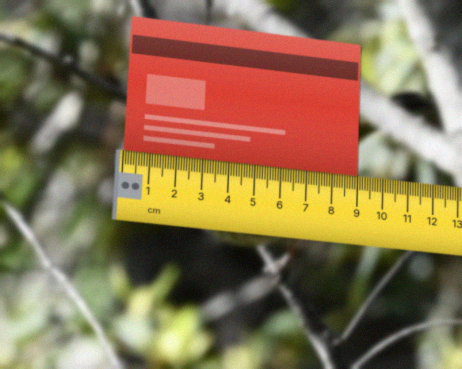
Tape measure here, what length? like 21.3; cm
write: 9; cm
